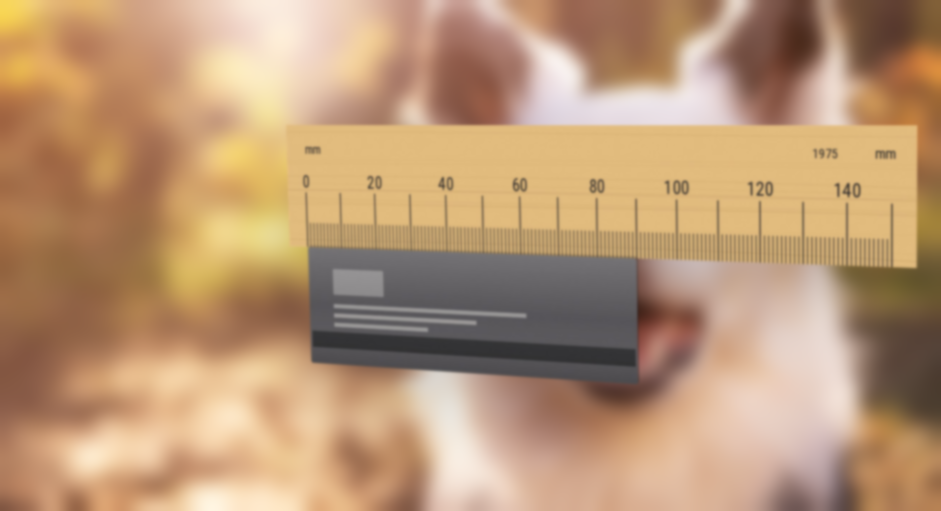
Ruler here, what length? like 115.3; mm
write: 90; mm
